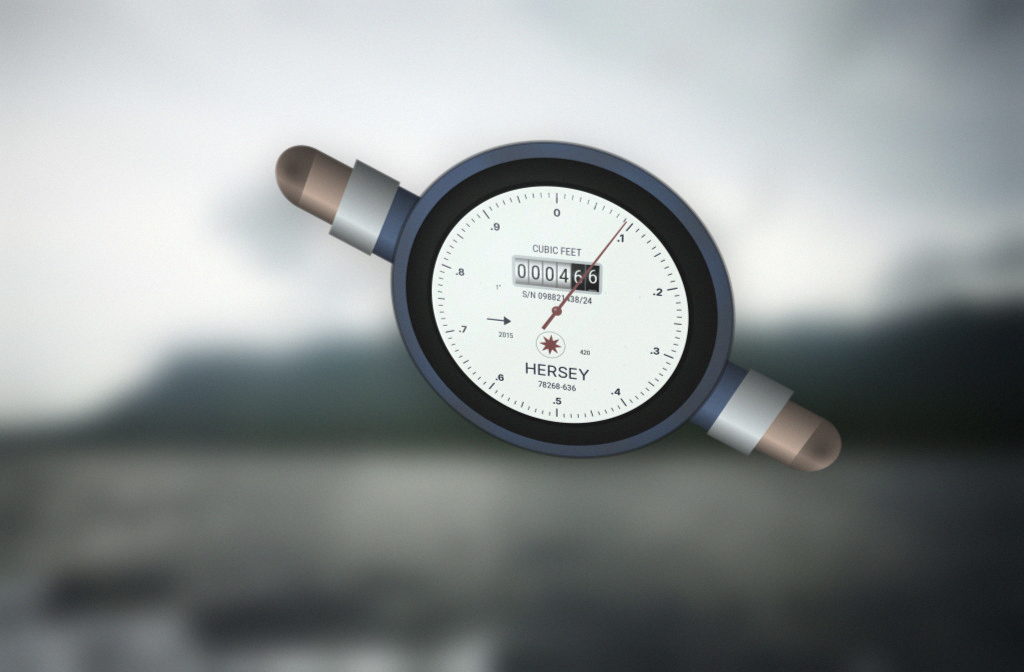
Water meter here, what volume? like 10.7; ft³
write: 466.09; ft³
